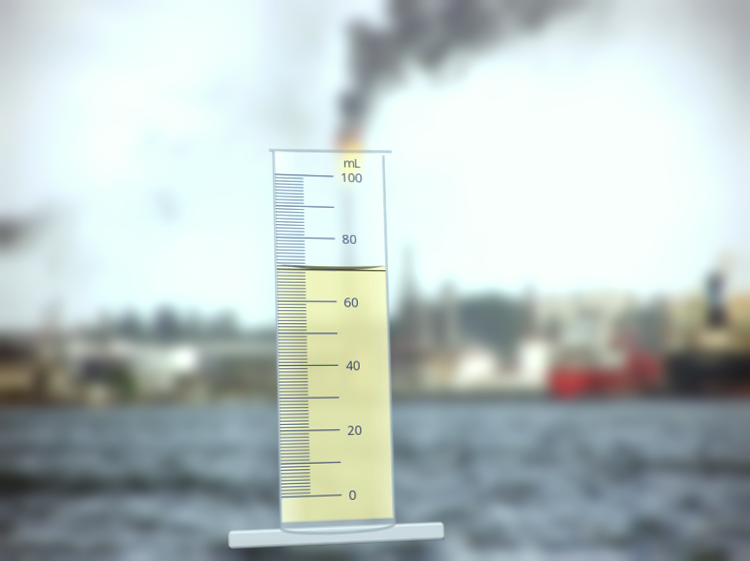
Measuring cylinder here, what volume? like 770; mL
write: 70; mL
